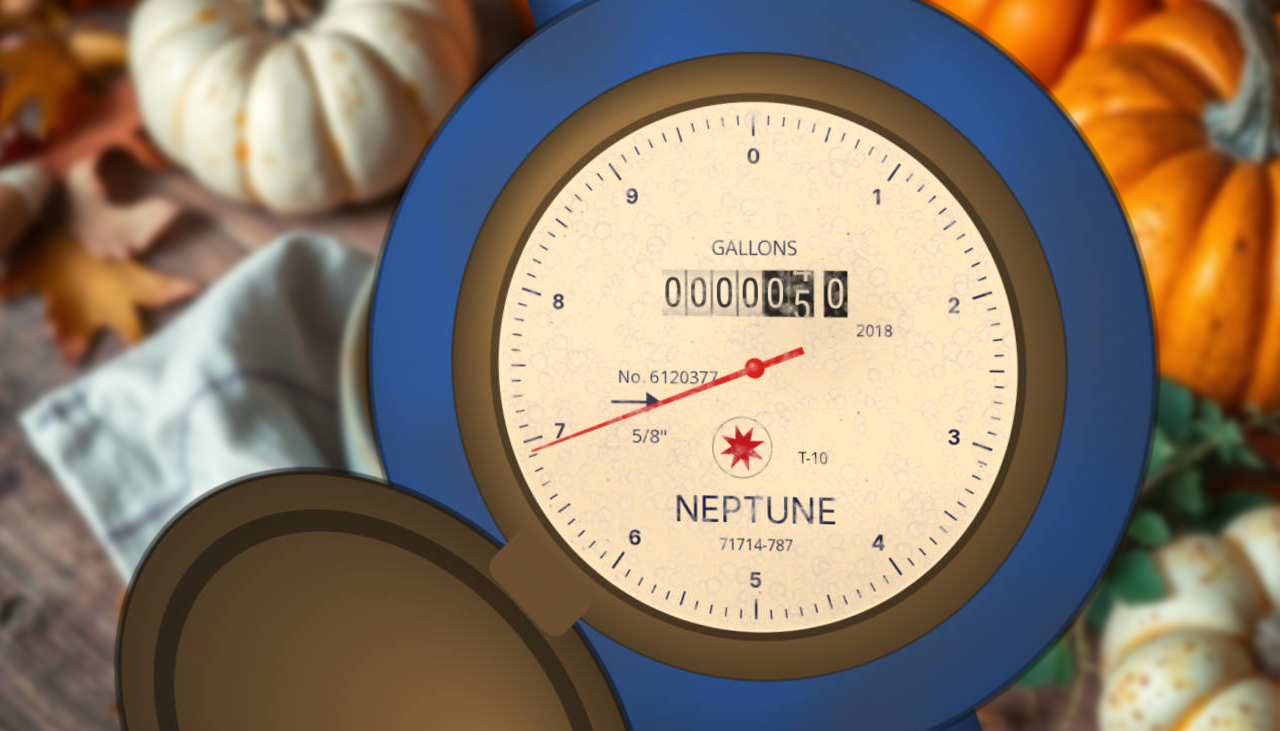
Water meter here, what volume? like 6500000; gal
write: 46.9; gal
